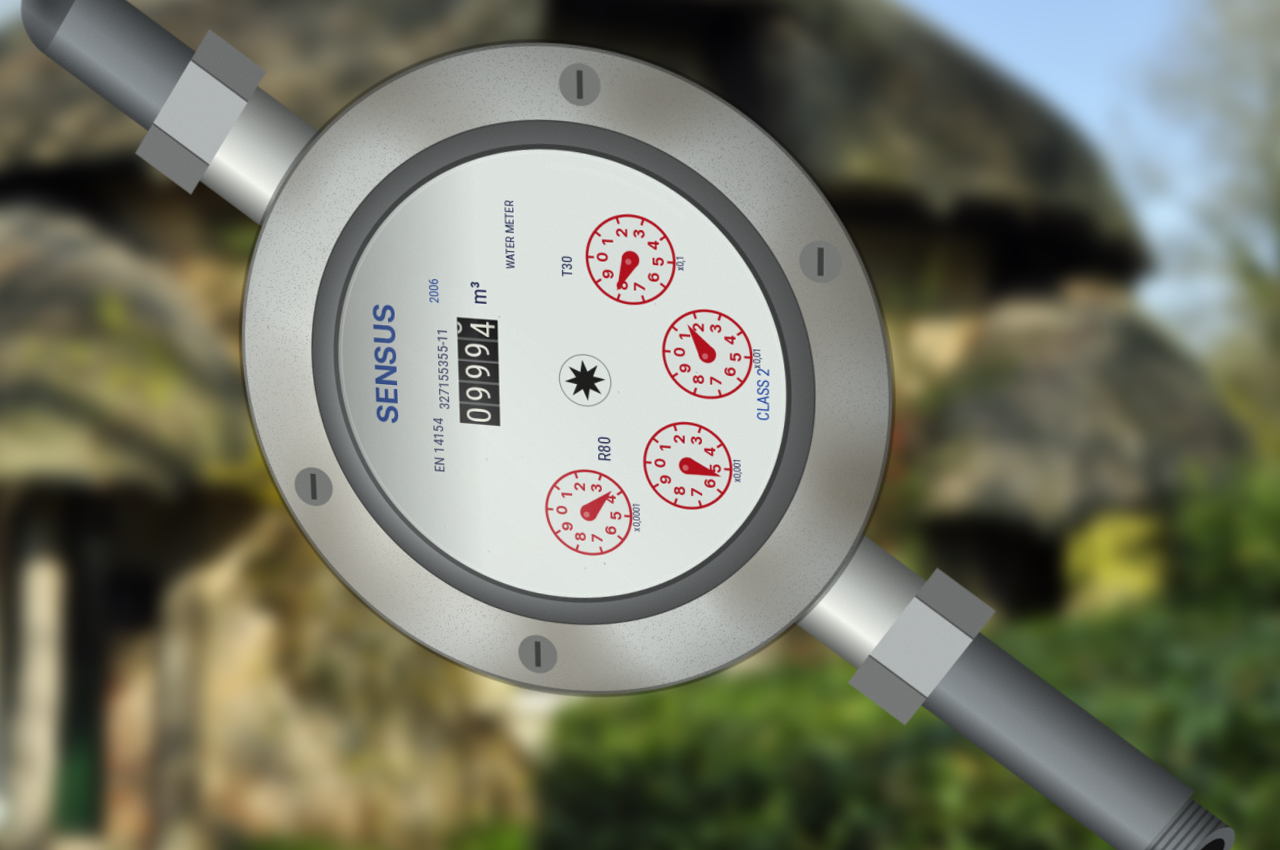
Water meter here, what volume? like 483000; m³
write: 9993.8153; m³
